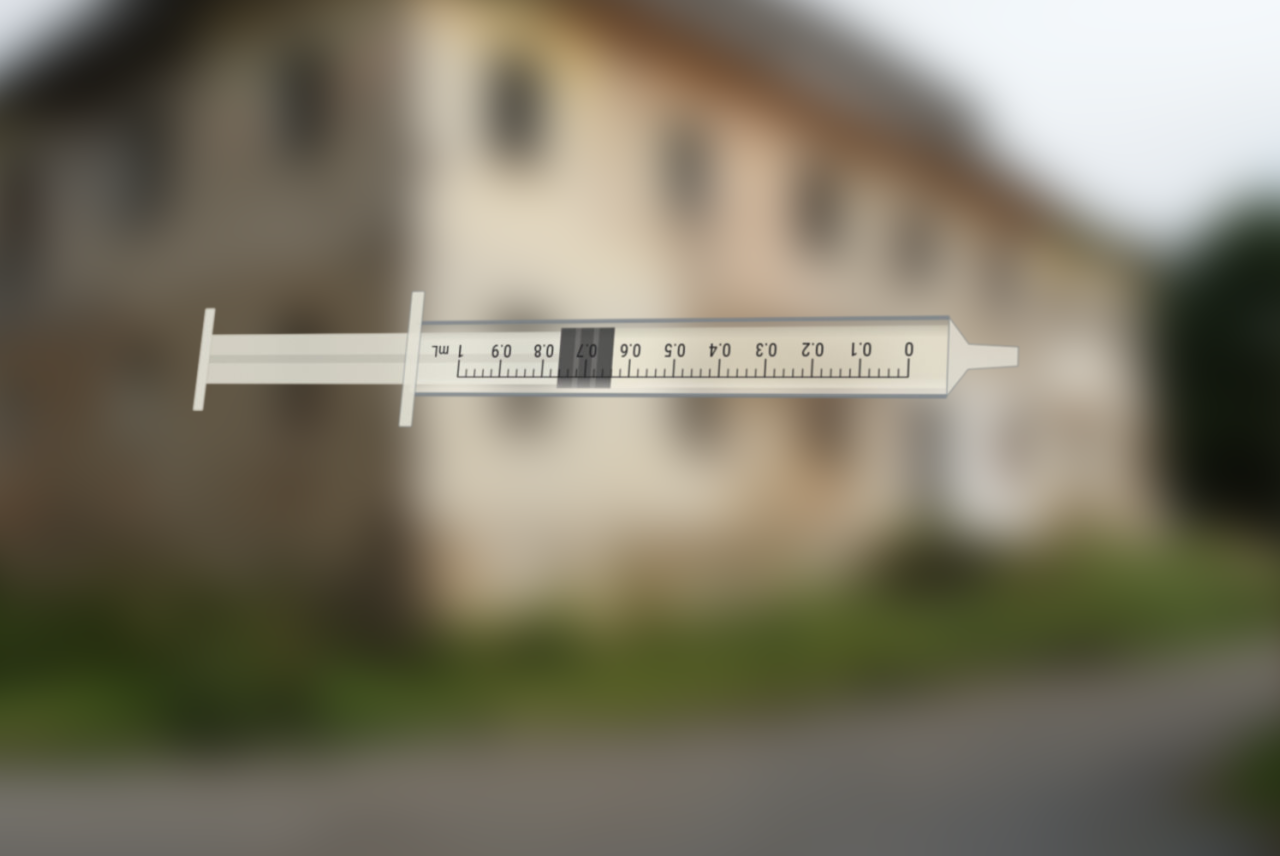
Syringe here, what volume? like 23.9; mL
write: 0.64; mL
